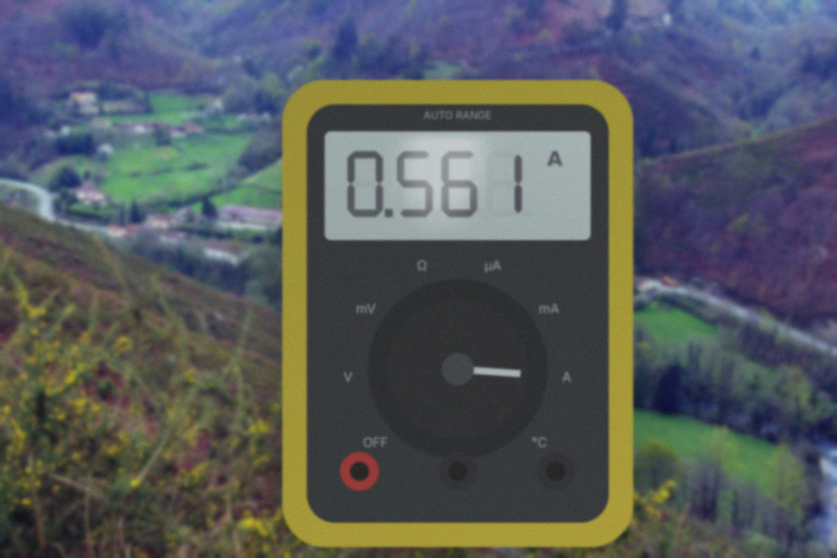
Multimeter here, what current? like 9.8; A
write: 0.561; A
